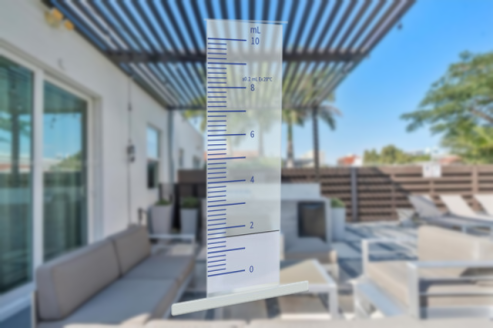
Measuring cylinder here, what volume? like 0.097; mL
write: 1.6; mL
